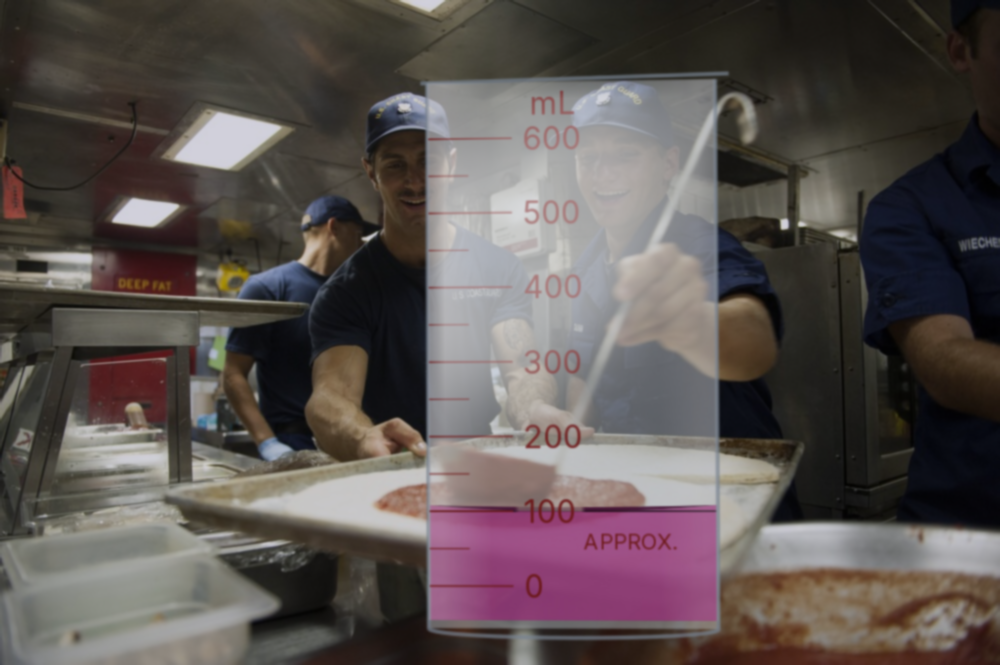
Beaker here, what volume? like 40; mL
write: 100; mL
